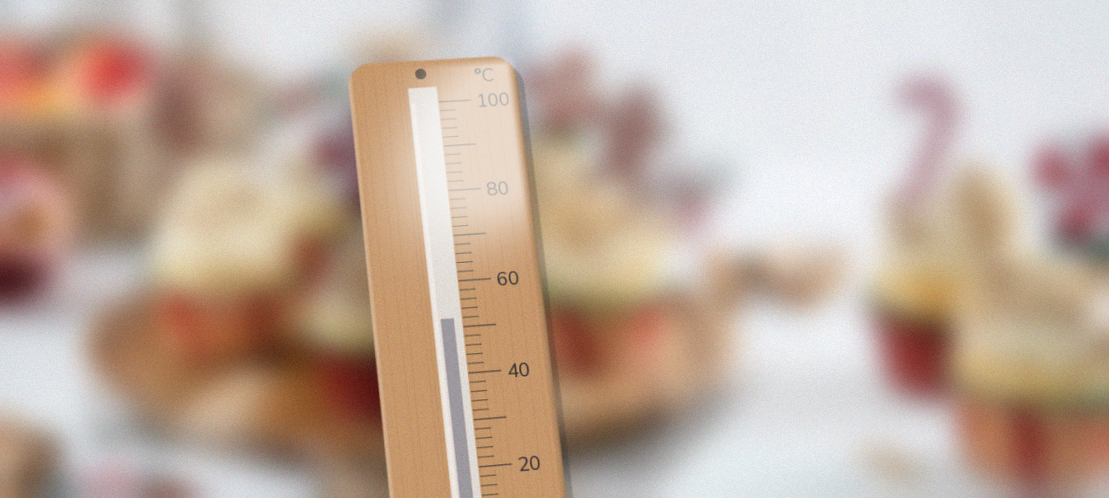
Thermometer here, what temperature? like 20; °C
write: 52; °C
